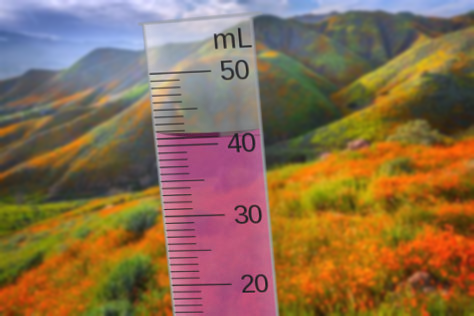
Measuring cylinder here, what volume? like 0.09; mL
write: 41; mL
